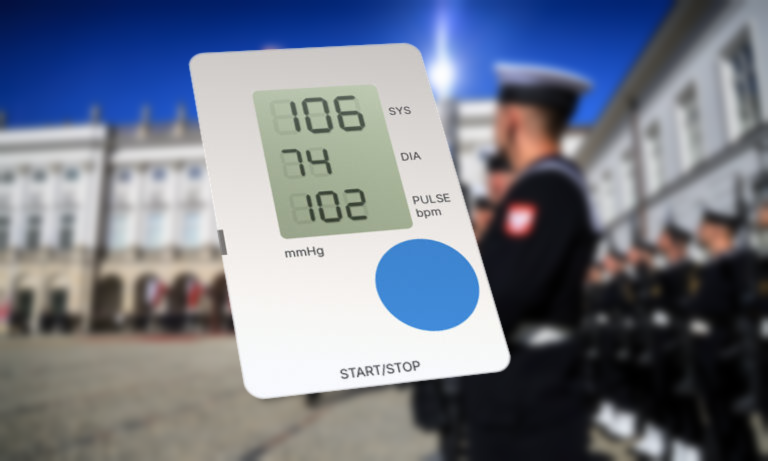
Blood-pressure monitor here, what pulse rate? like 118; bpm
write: 102; bpm
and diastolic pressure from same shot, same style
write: 74; mmHg
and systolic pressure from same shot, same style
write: 106; mmHg
